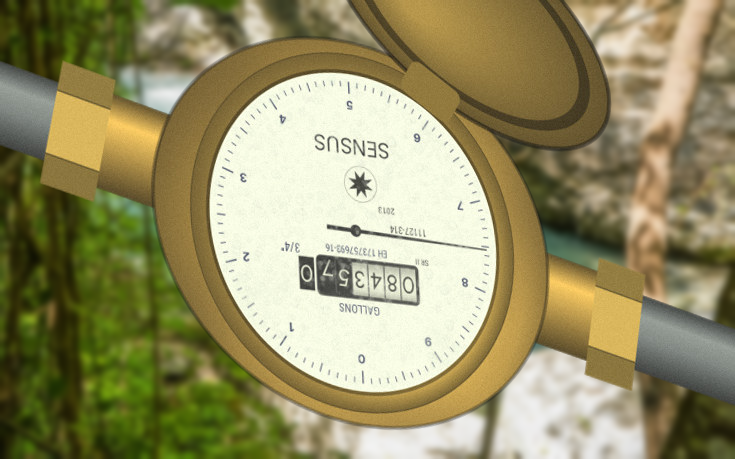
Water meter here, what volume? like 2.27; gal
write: 843567.5; gal
